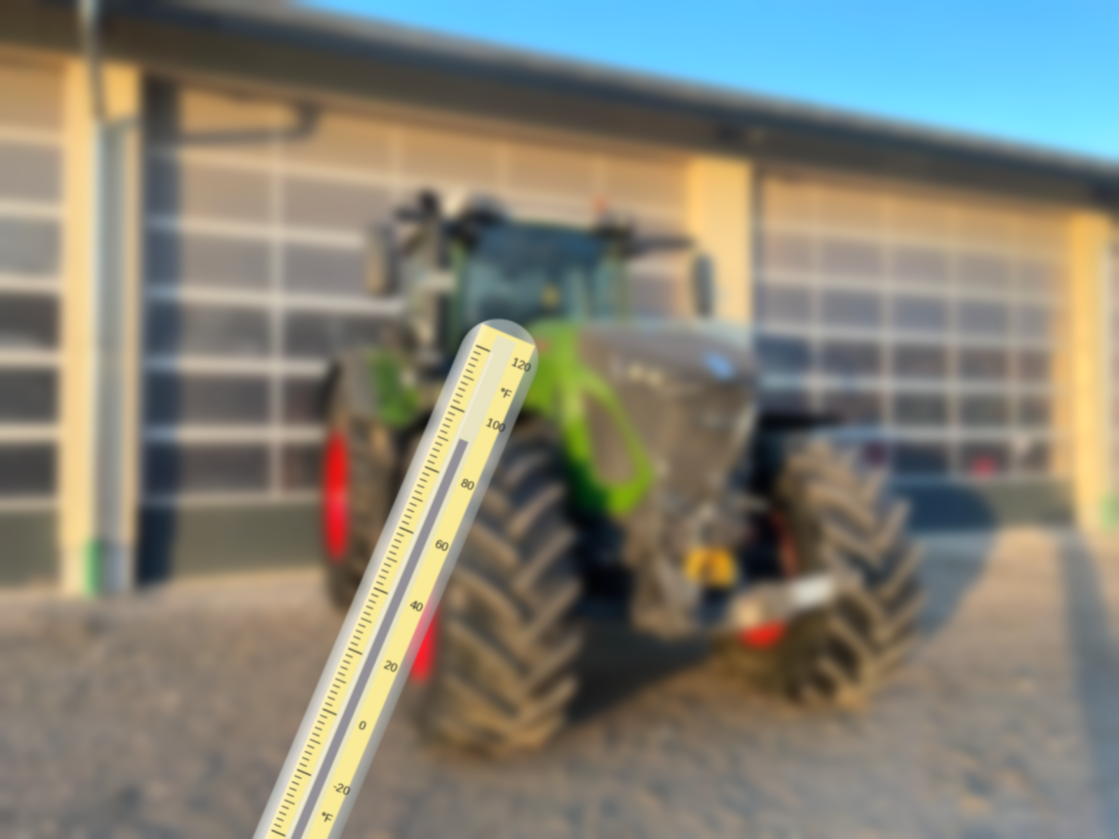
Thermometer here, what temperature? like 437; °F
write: 92; °F
